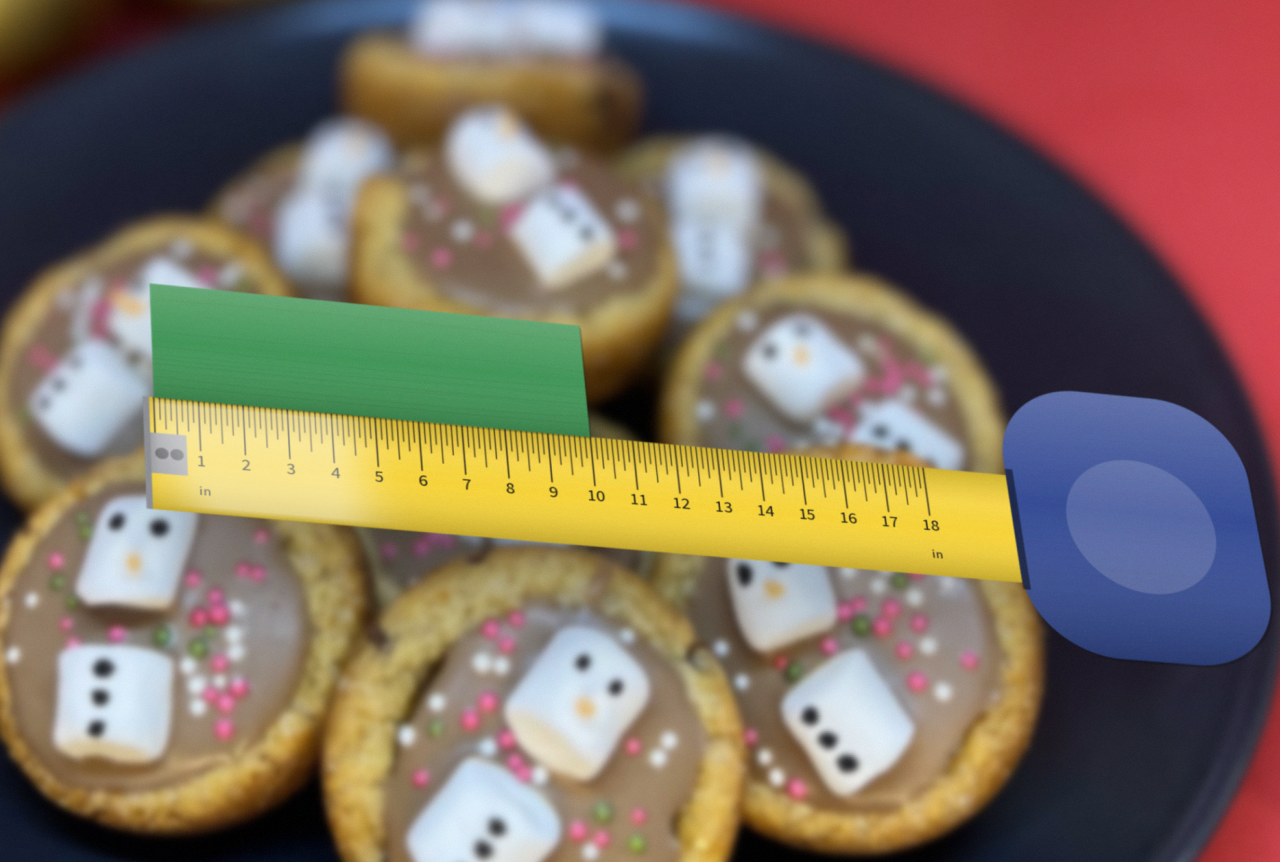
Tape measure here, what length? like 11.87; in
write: 10; in
